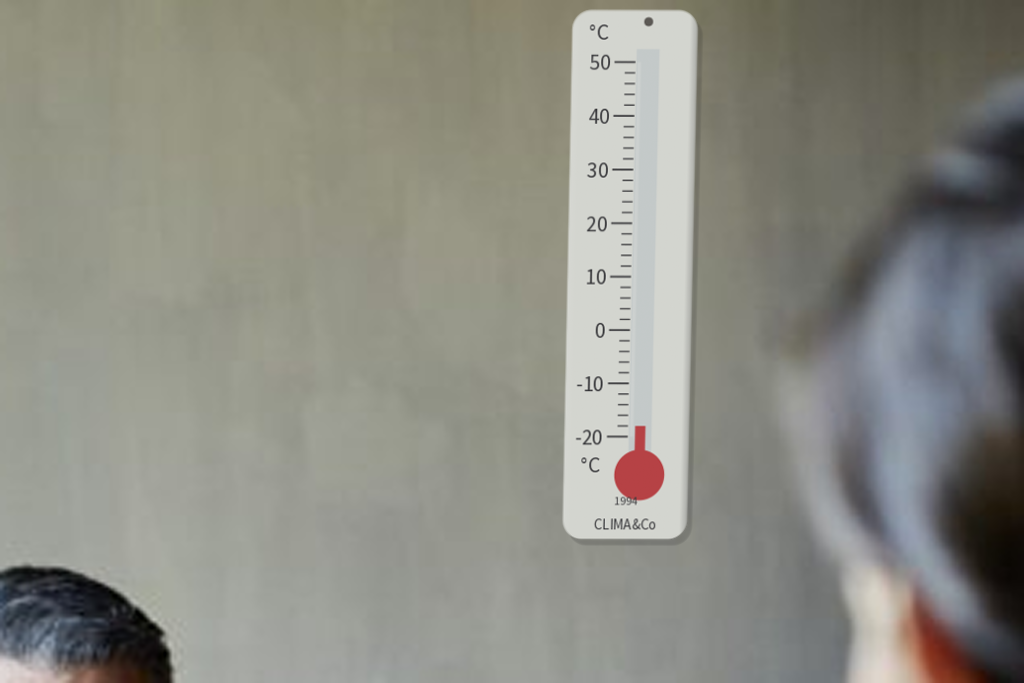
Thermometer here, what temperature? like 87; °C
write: -18; °C
